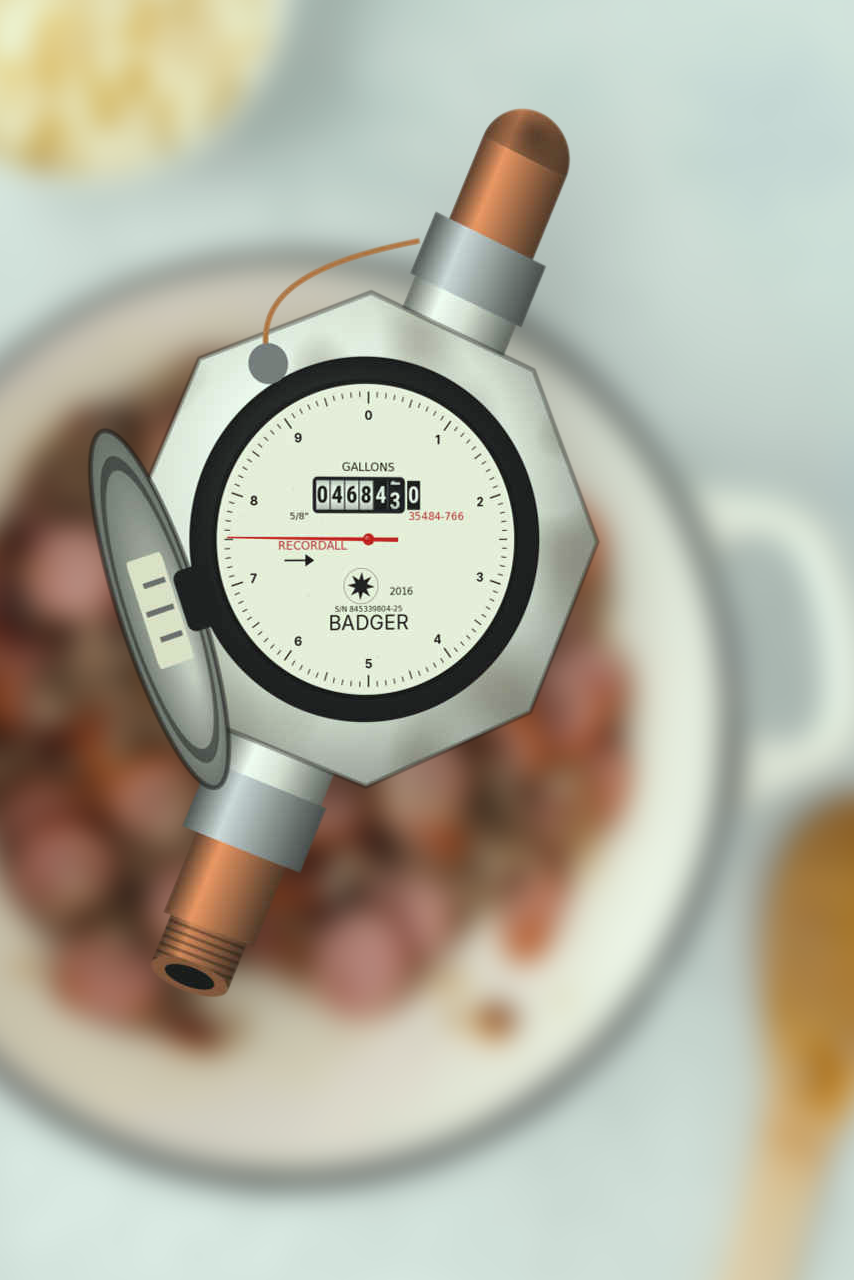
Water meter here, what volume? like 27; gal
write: 468427.5; gal
